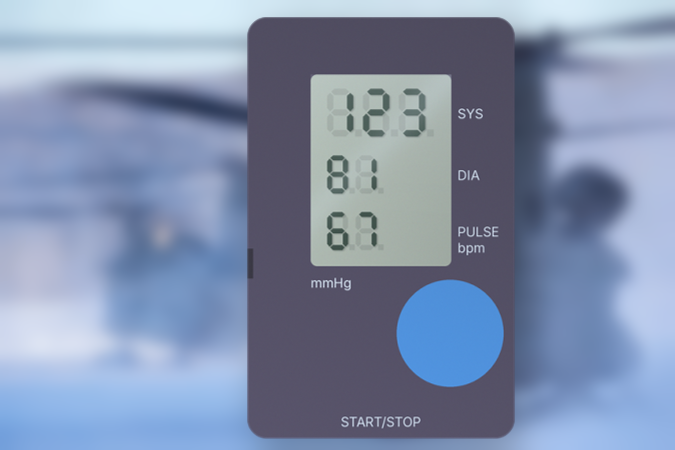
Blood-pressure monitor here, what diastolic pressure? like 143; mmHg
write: 81; mmHg
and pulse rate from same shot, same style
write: 67; bpm
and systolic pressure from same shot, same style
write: 123; mmHg
